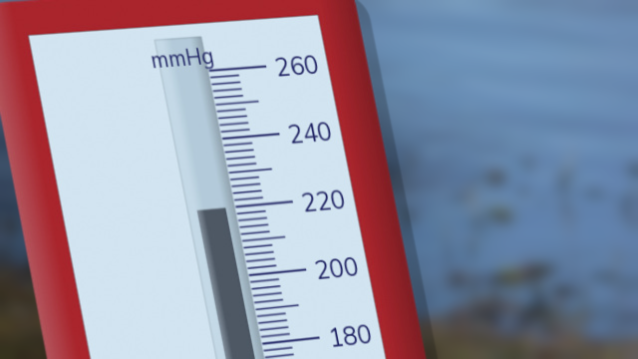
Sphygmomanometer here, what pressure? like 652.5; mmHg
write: 220; mmHg
